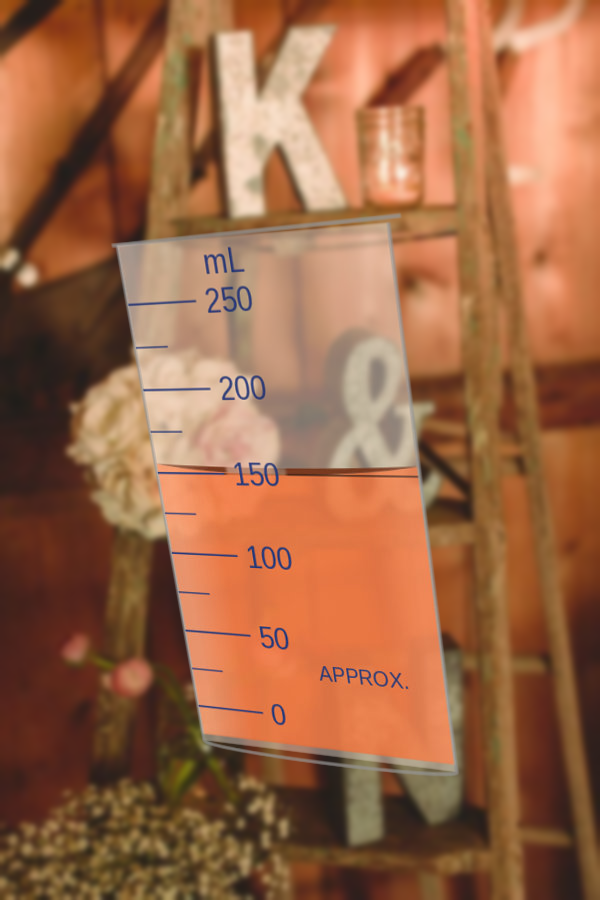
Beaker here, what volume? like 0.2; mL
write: 150; mL
